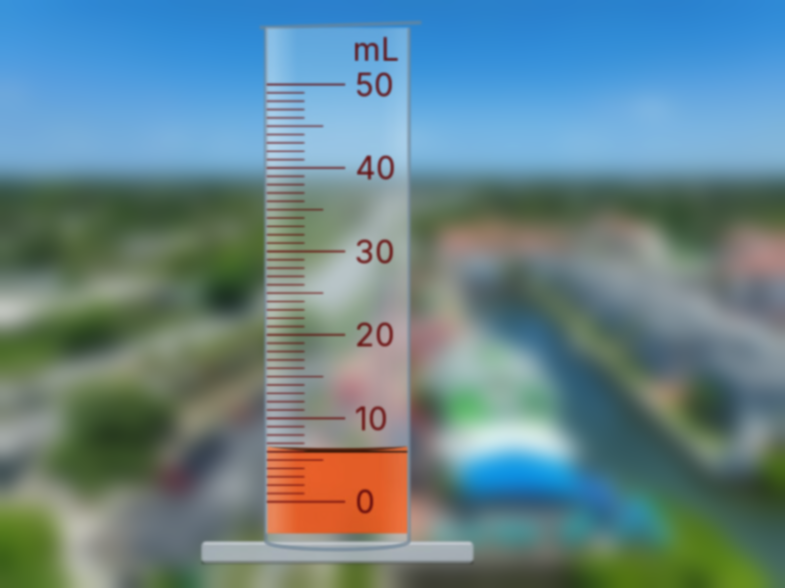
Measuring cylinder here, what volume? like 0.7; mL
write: 6; mL
